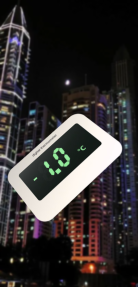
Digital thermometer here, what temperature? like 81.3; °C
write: -1.0; °C
